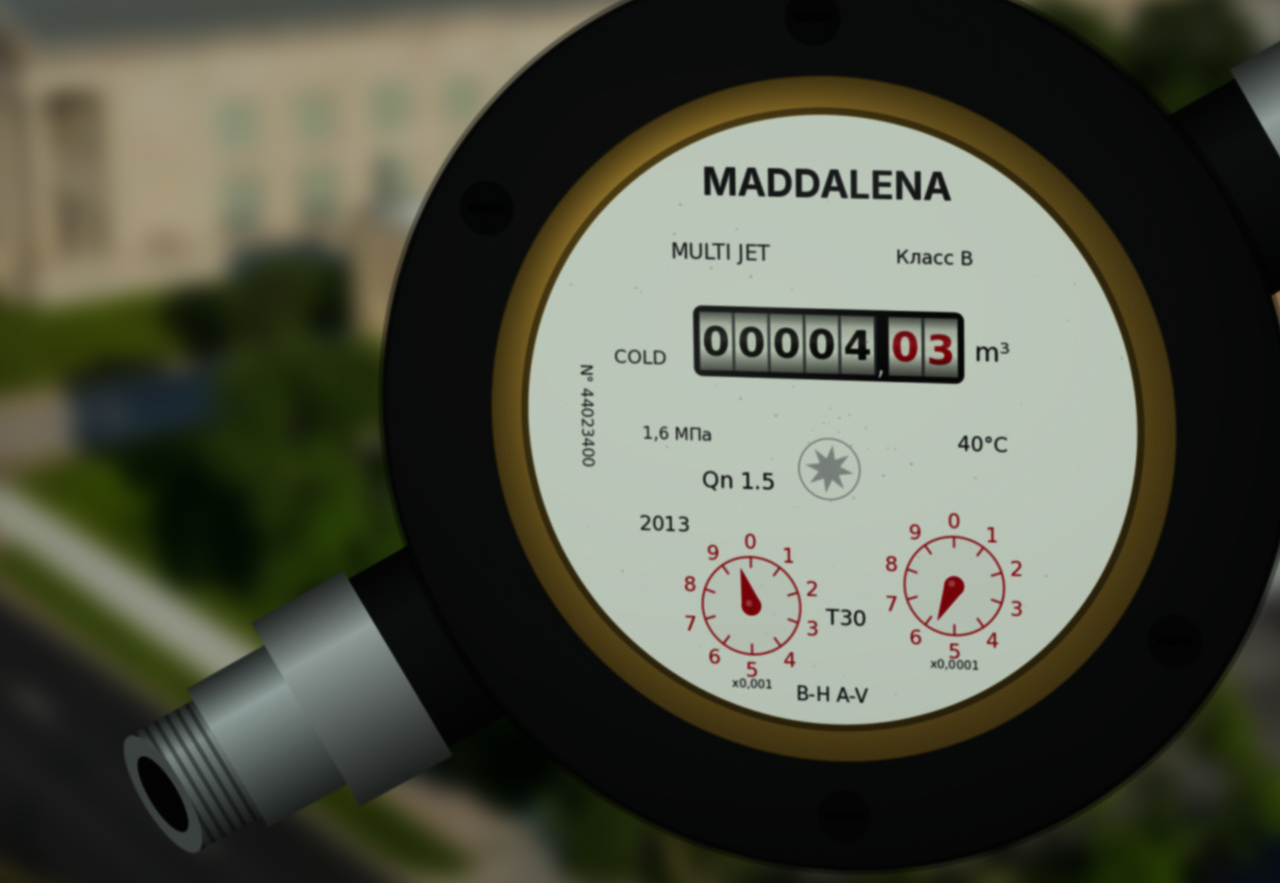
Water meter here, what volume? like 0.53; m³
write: 4.0295; m³
